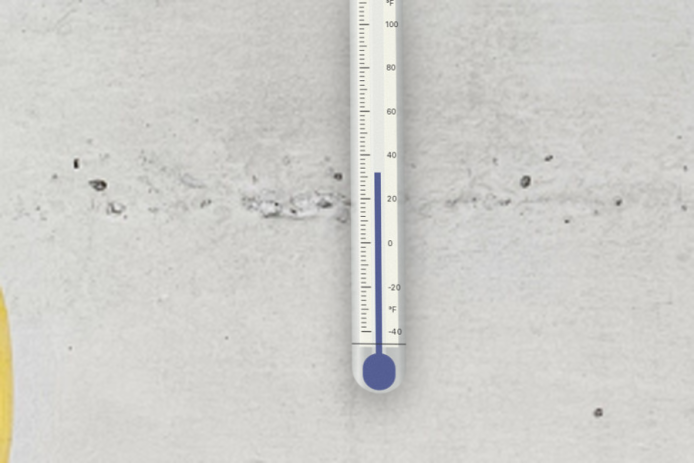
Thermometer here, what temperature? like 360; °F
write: 32; °F
